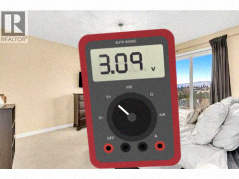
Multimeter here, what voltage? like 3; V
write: 3.09; V
